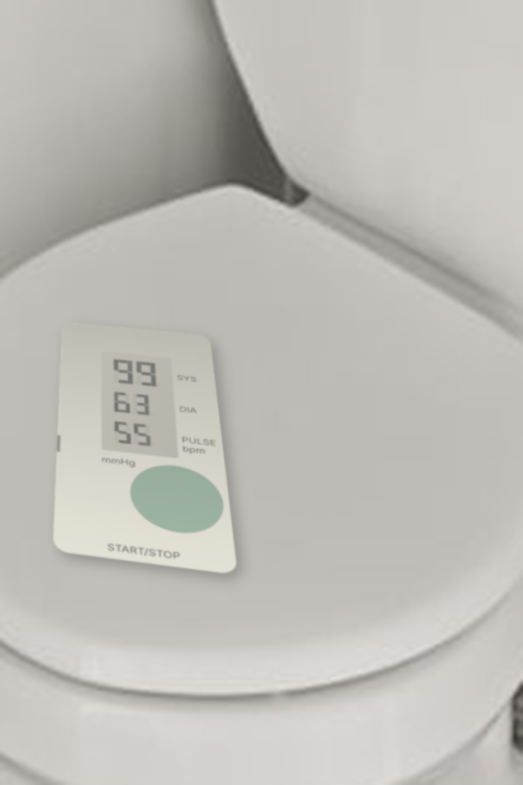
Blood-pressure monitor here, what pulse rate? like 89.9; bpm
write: 55; bpm
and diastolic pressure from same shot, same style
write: 63; mmHg
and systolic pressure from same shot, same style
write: 99; mmHg
